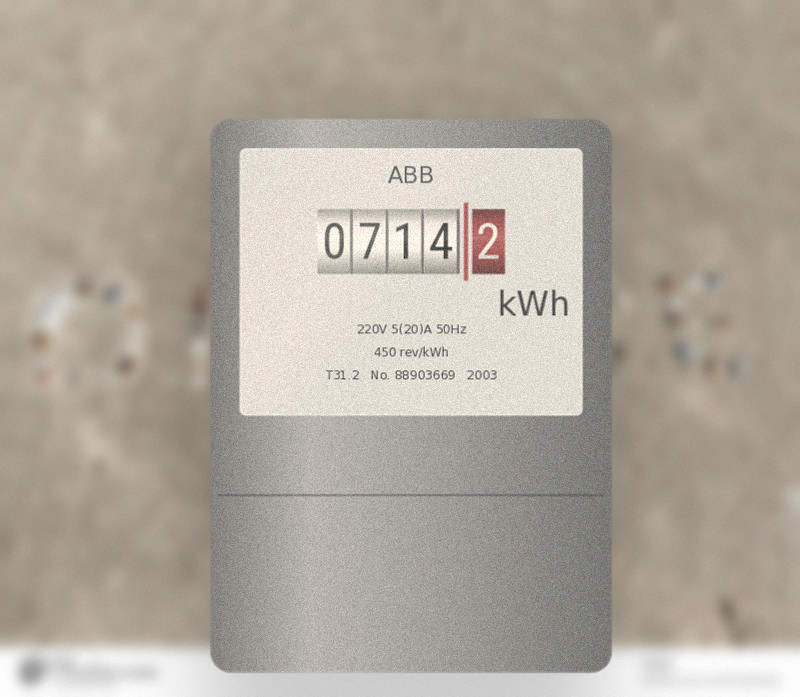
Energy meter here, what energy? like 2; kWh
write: 714.2; kWh
